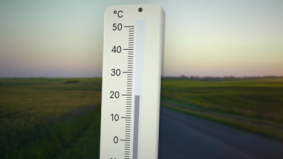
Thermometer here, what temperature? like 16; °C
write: 20; °C
